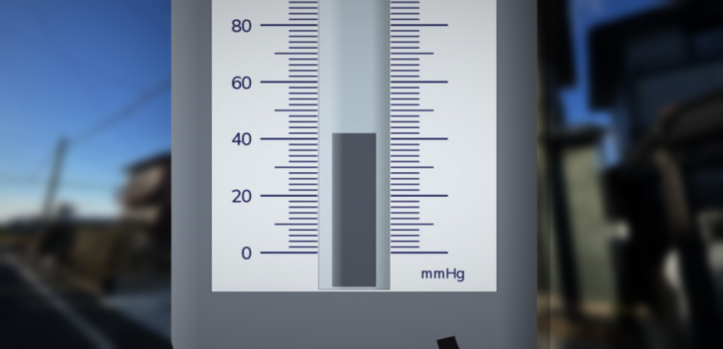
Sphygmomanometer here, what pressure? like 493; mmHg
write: 42; mmHg
